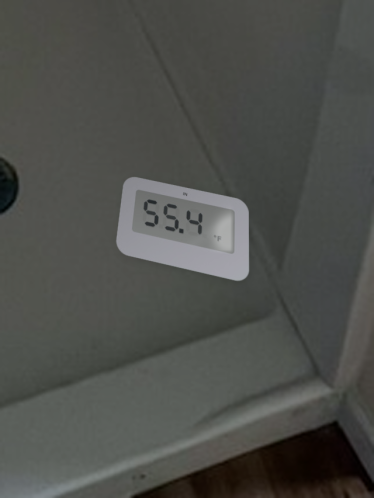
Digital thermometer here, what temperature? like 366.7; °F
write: 55.4; °F
